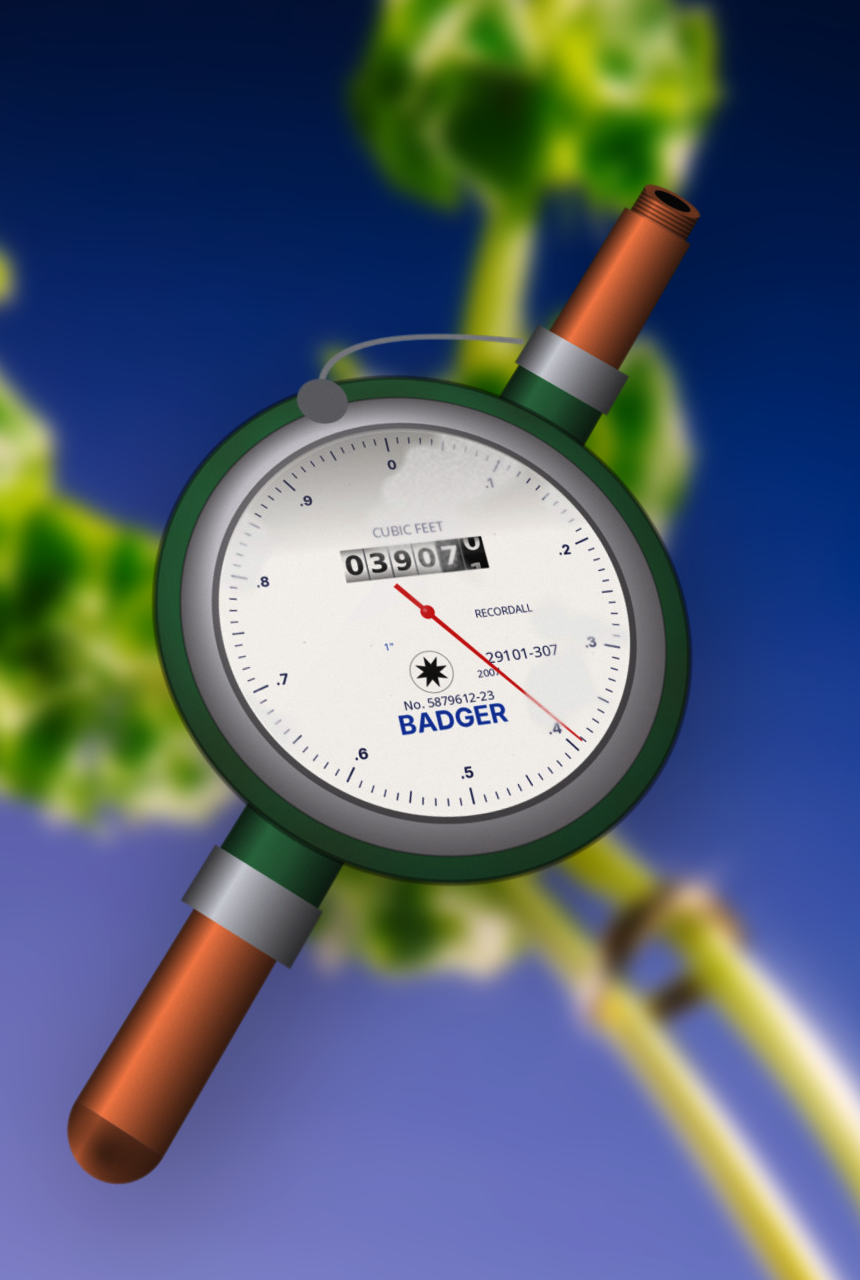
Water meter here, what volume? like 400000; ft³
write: 39070.39; ft³
